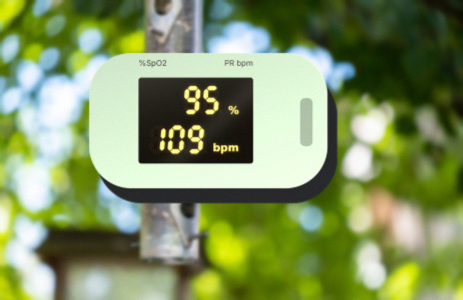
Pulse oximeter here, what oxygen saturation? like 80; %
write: 95; %
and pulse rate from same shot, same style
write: 109; bpm
